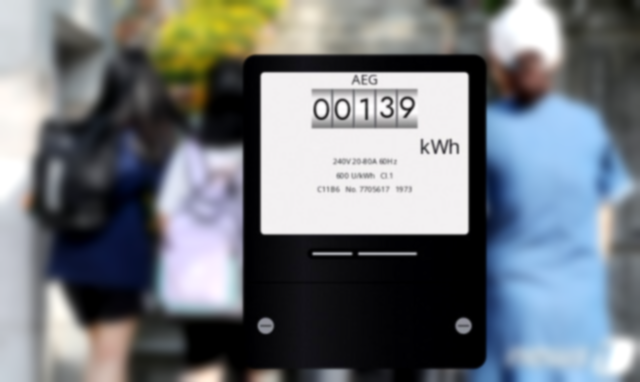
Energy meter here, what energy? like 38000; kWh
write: 139; kWh
